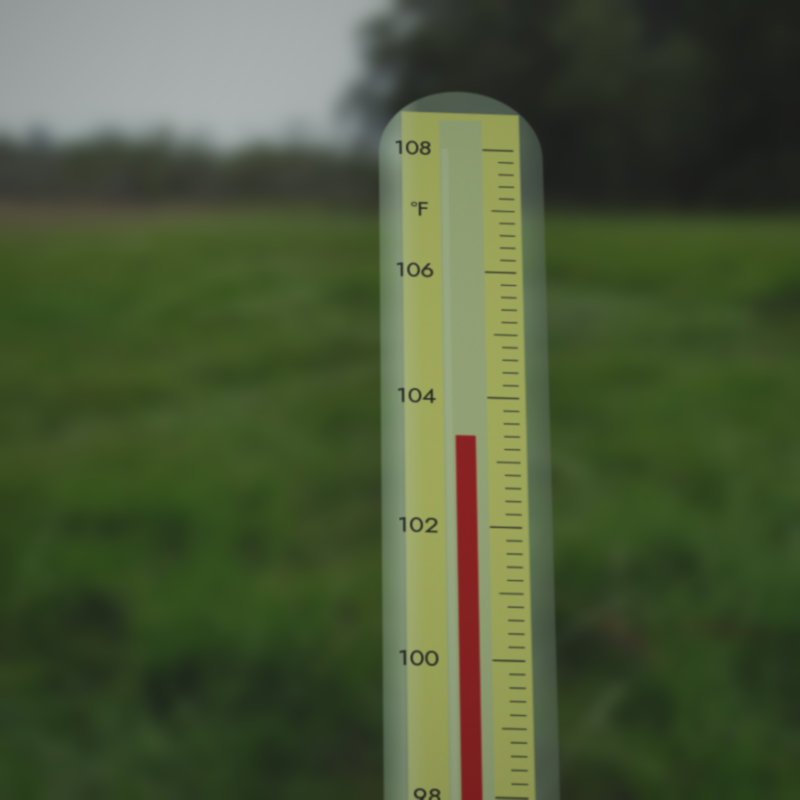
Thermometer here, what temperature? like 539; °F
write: 103.4; °F
